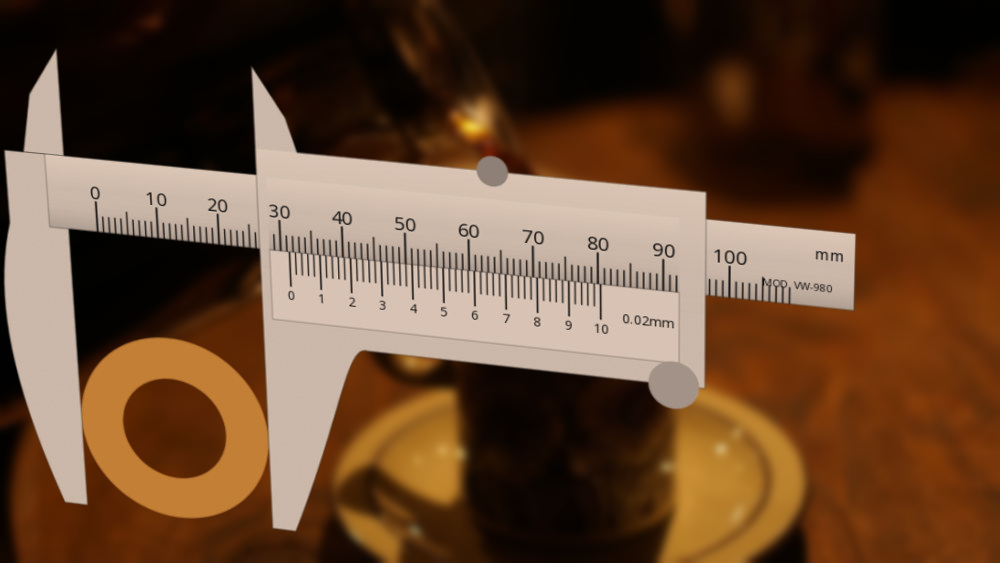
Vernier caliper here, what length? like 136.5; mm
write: 31.4; mm
